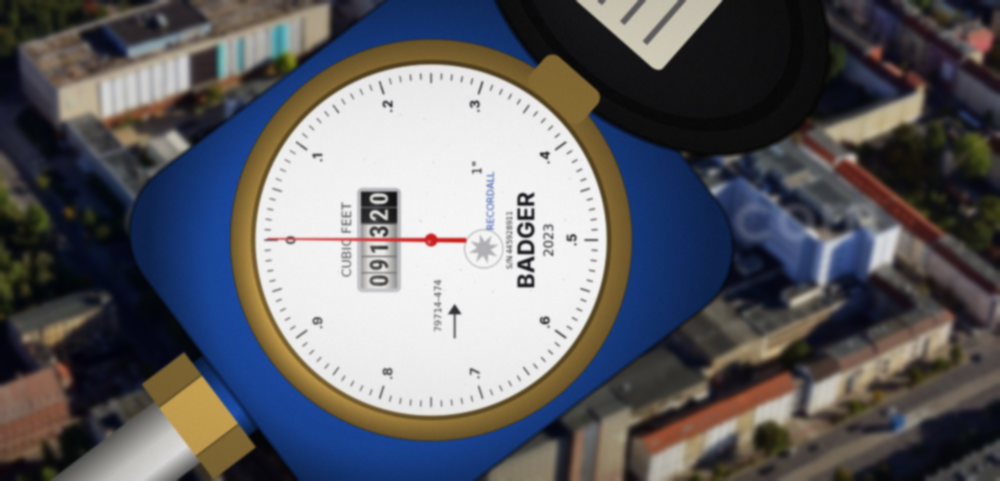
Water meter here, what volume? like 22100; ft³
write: 91320.00; ft³
